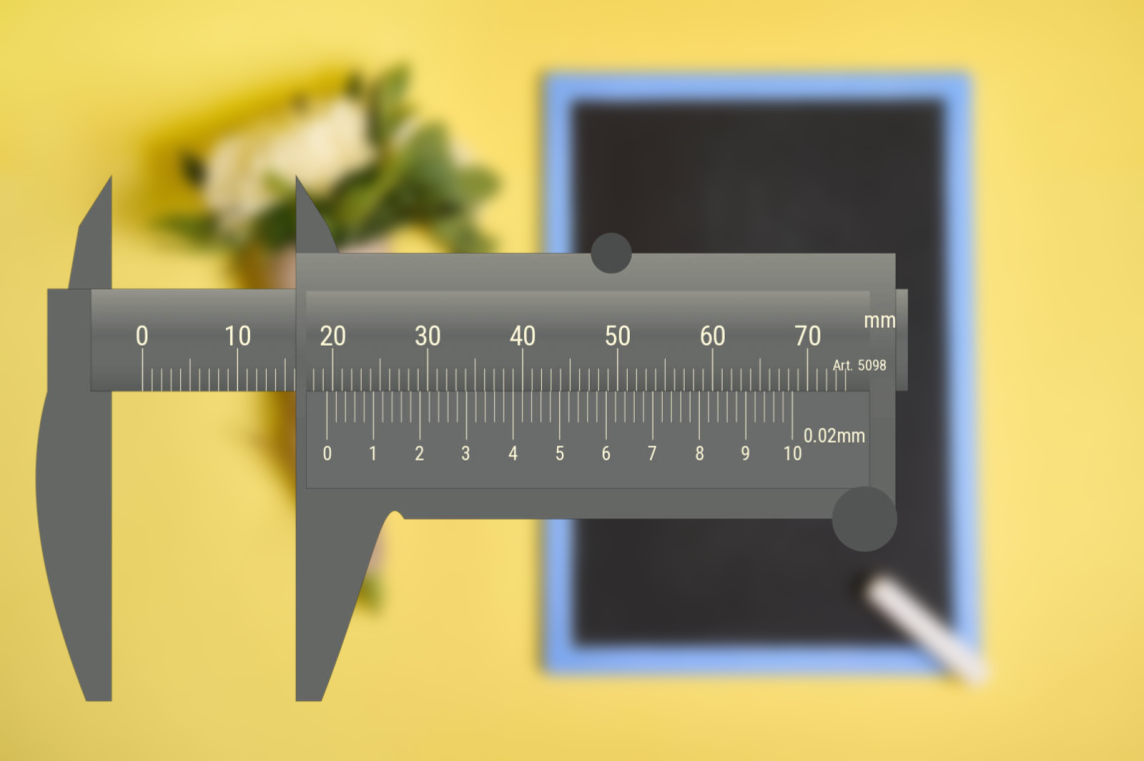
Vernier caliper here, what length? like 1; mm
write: 19.4; mm
